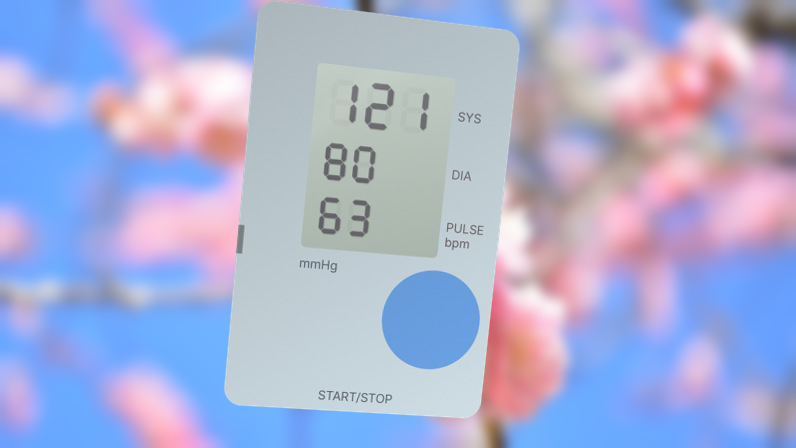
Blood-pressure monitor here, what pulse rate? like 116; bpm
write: 63; bpm
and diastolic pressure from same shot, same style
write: 80; mmHg
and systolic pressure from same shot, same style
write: 121; mmHg
